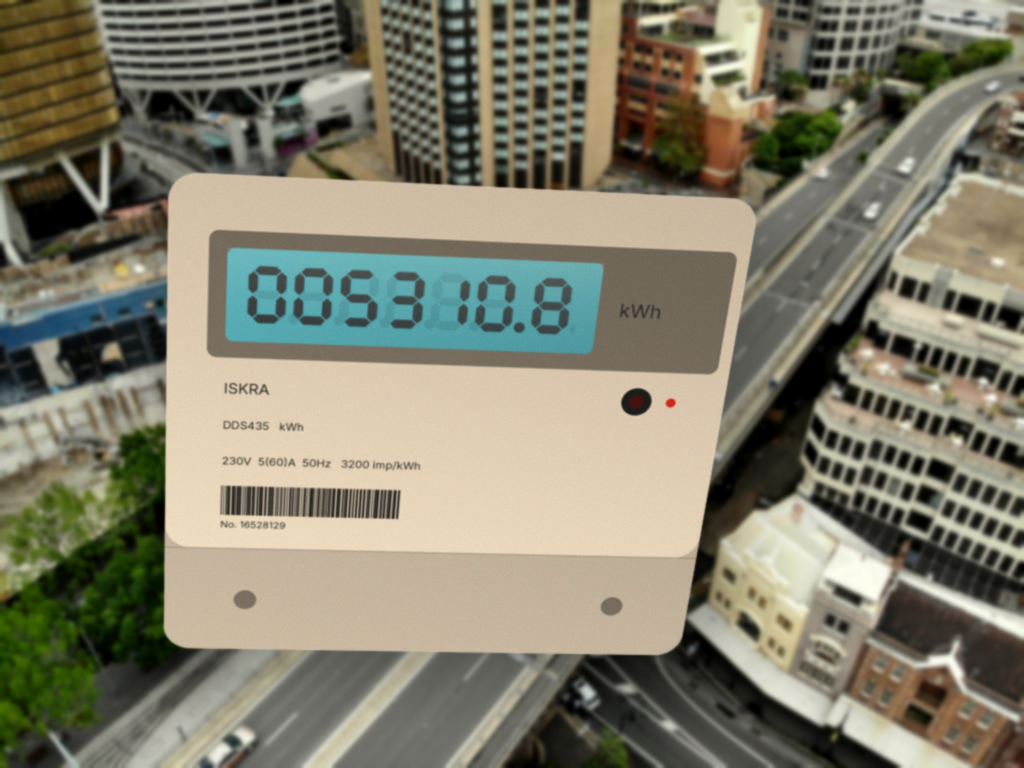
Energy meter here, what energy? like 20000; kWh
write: 5310.8; kWh
